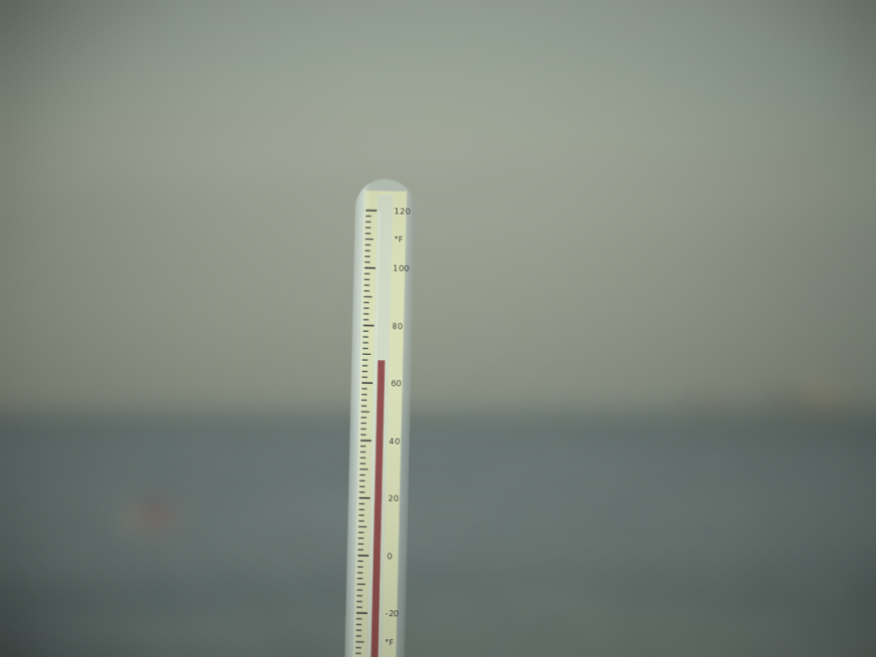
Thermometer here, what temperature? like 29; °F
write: 68; °F
